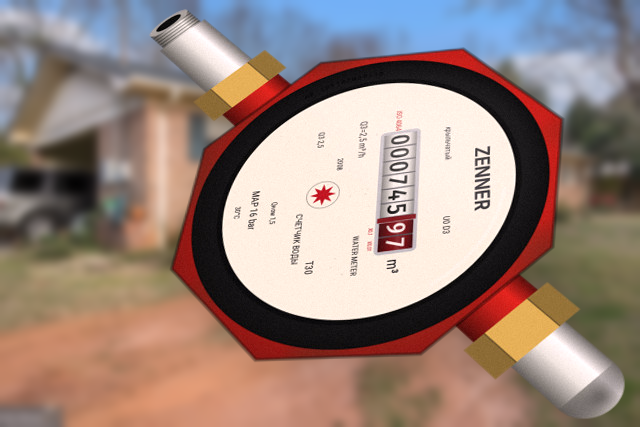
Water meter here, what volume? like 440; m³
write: 745.97; m³
